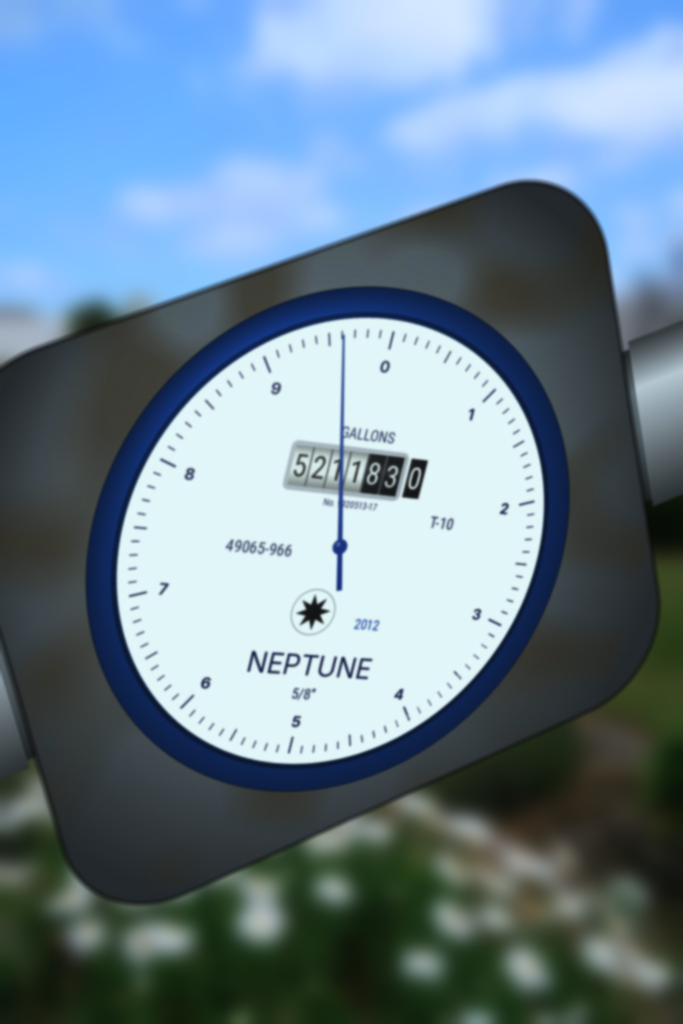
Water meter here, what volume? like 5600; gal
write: 5211829.6; gal
